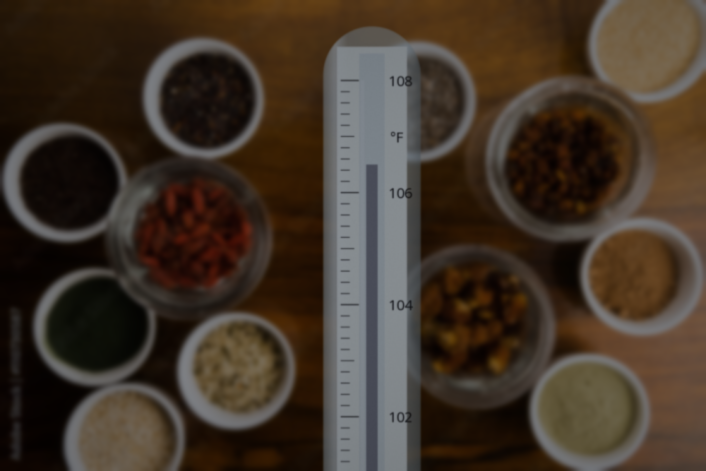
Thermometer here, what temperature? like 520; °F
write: 106.5; °F
